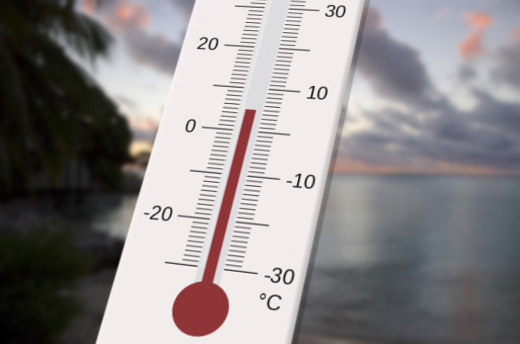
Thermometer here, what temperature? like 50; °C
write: 5; °C
